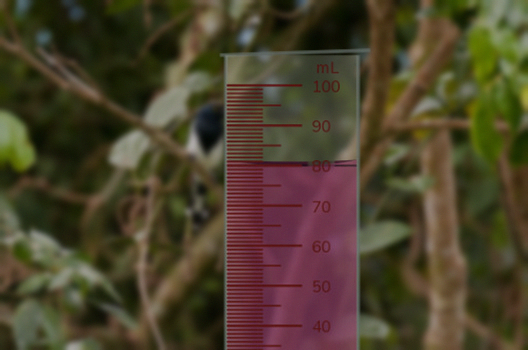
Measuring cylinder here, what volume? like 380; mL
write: 80; mL
